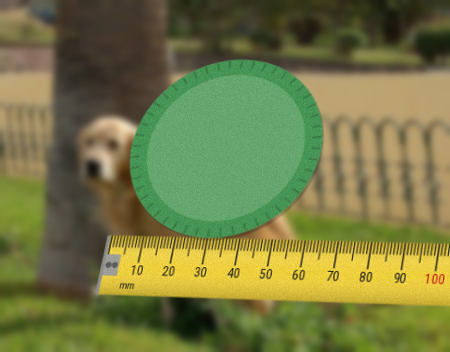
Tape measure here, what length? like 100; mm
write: 60; mm
